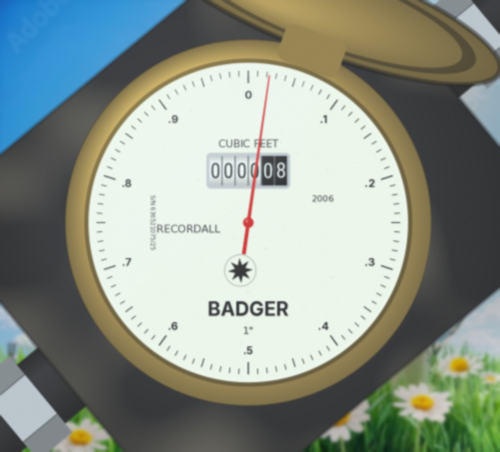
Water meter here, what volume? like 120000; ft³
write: 8.02; ft³
